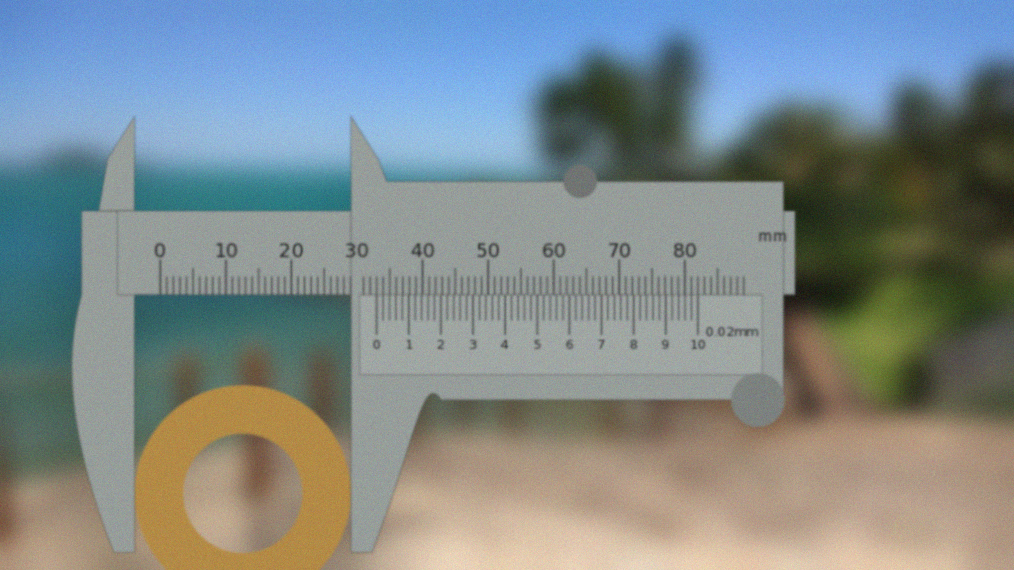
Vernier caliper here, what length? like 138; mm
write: 33.0; mm
